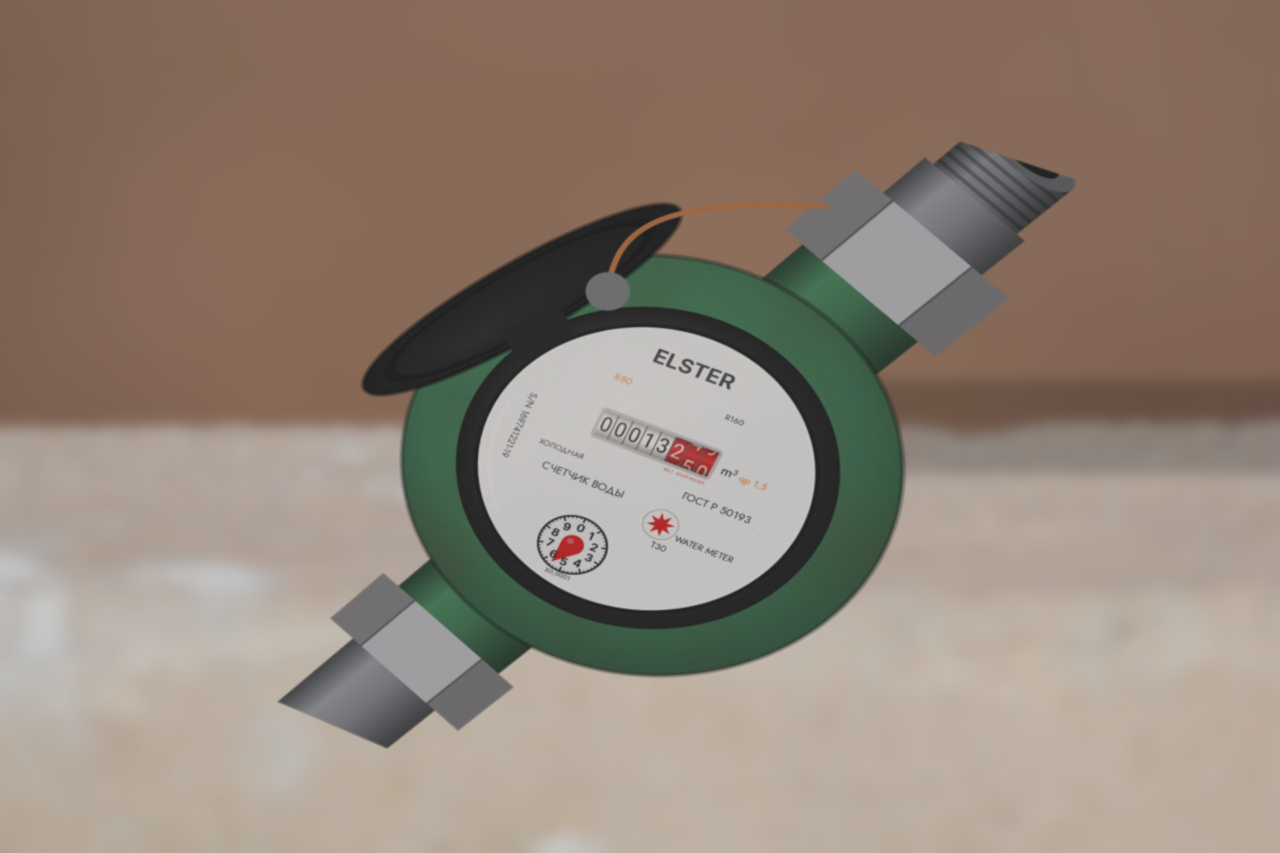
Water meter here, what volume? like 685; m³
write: 13.2495; m³
